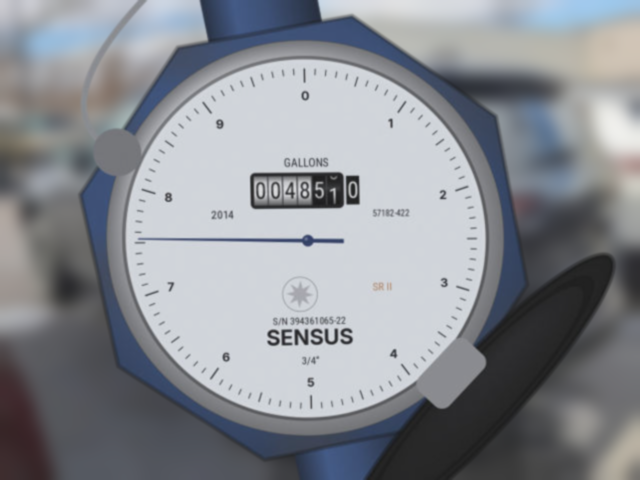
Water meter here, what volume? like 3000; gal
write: 48507.5; gal
